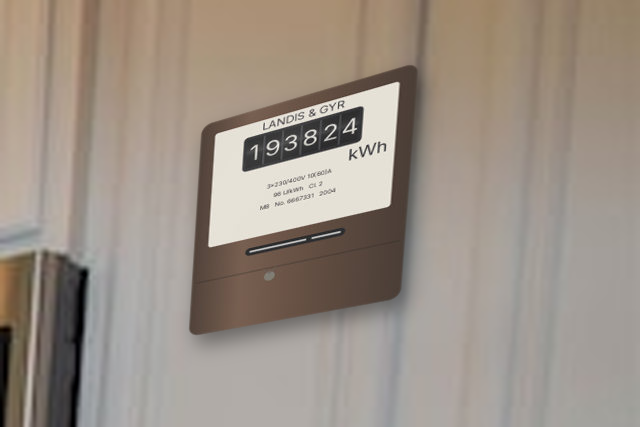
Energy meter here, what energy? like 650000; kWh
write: 193824; kWh
